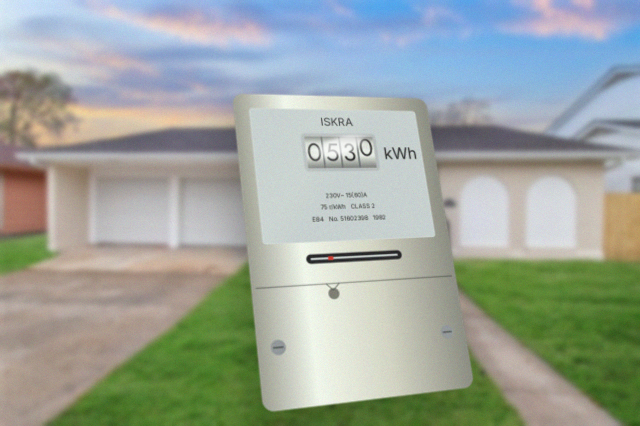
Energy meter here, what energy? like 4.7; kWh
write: 530; kWh
